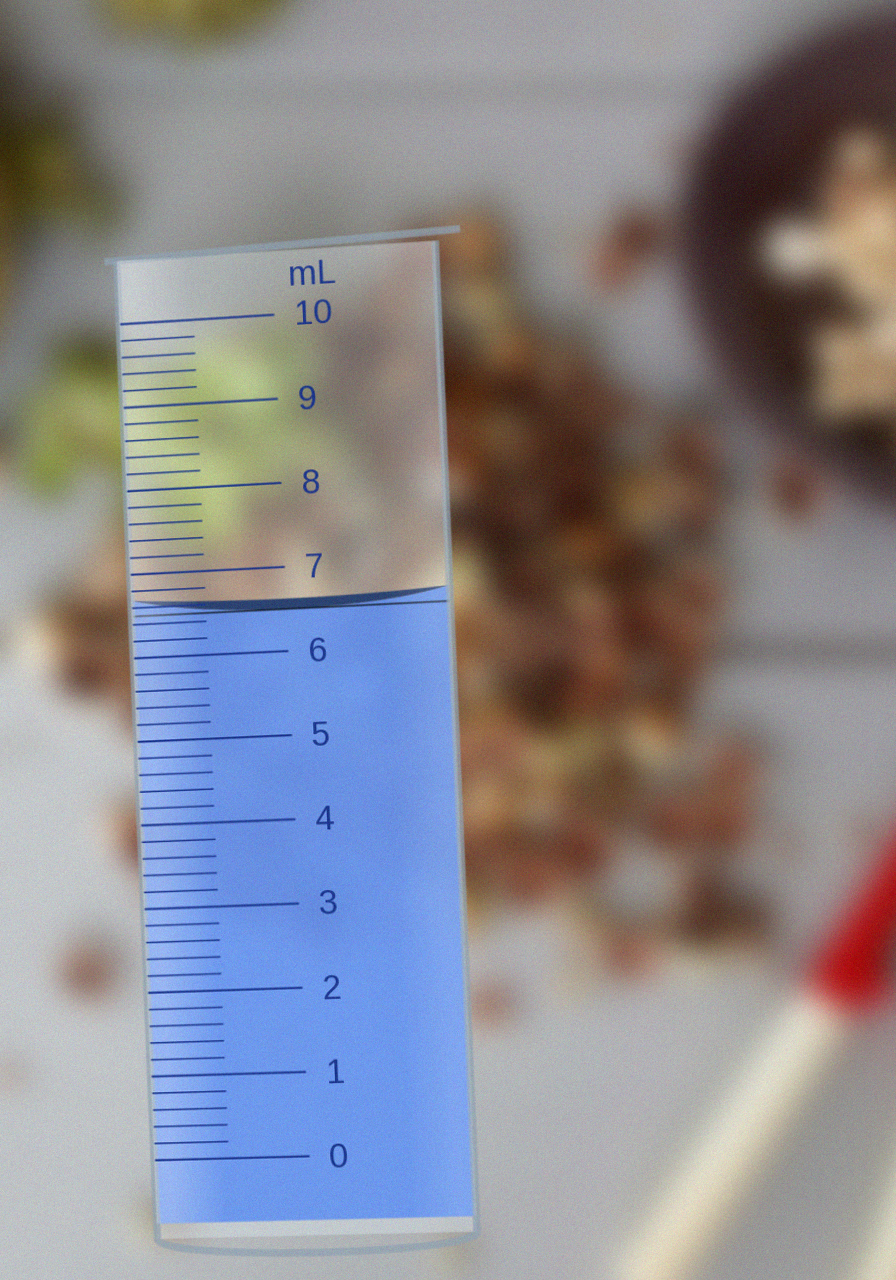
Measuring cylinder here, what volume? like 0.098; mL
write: 6.5; mL
